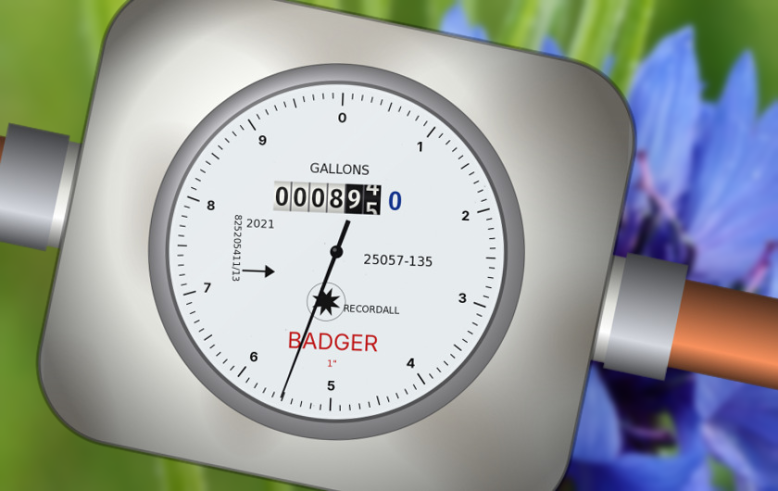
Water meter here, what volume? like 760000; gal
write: 8945.5; gal
